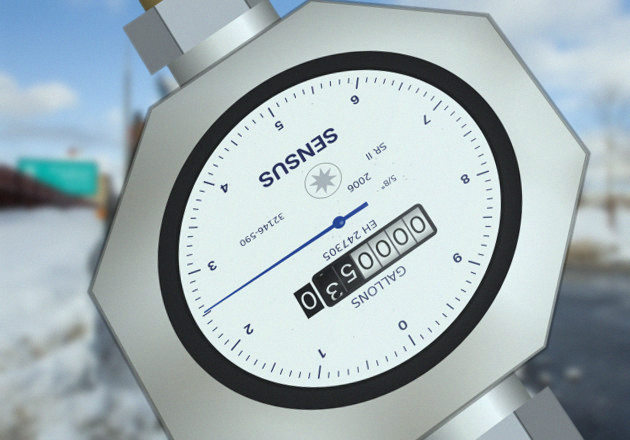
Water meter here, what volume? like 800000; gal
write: 532.5; gal
